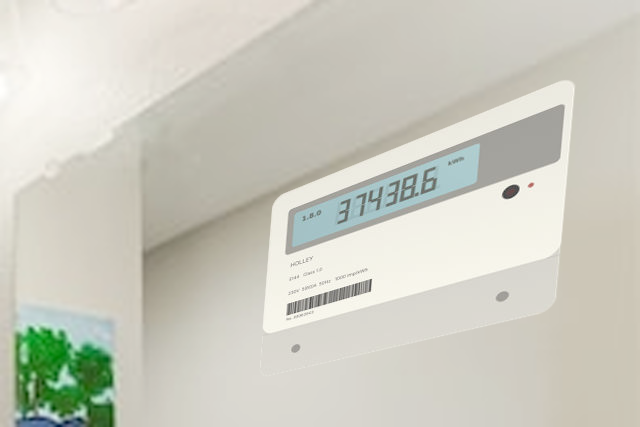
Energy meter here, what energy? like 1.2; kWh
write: 37438.6; kWh
